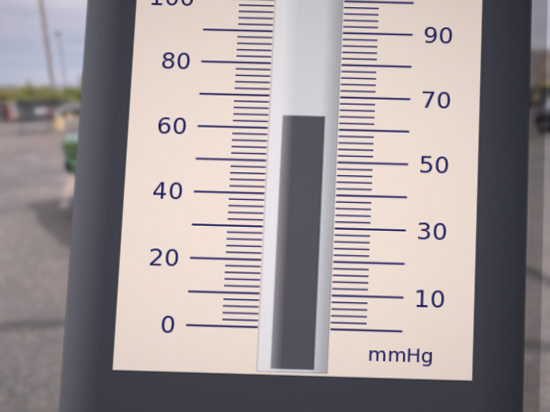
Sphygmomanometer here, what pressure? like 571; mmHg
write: 64; mmHg
